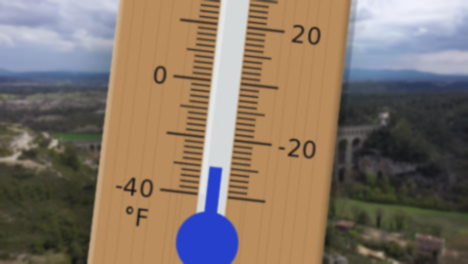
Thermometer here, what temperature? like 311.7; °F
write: -30; °F
